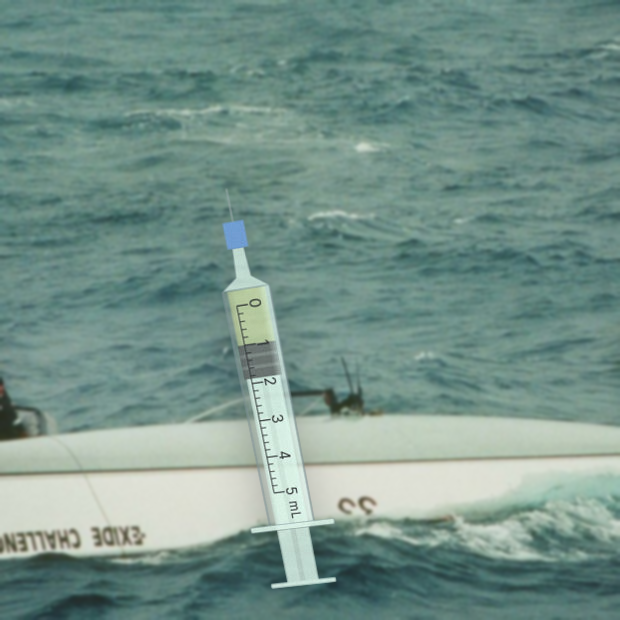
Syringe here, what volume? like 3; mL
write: 1; mL
